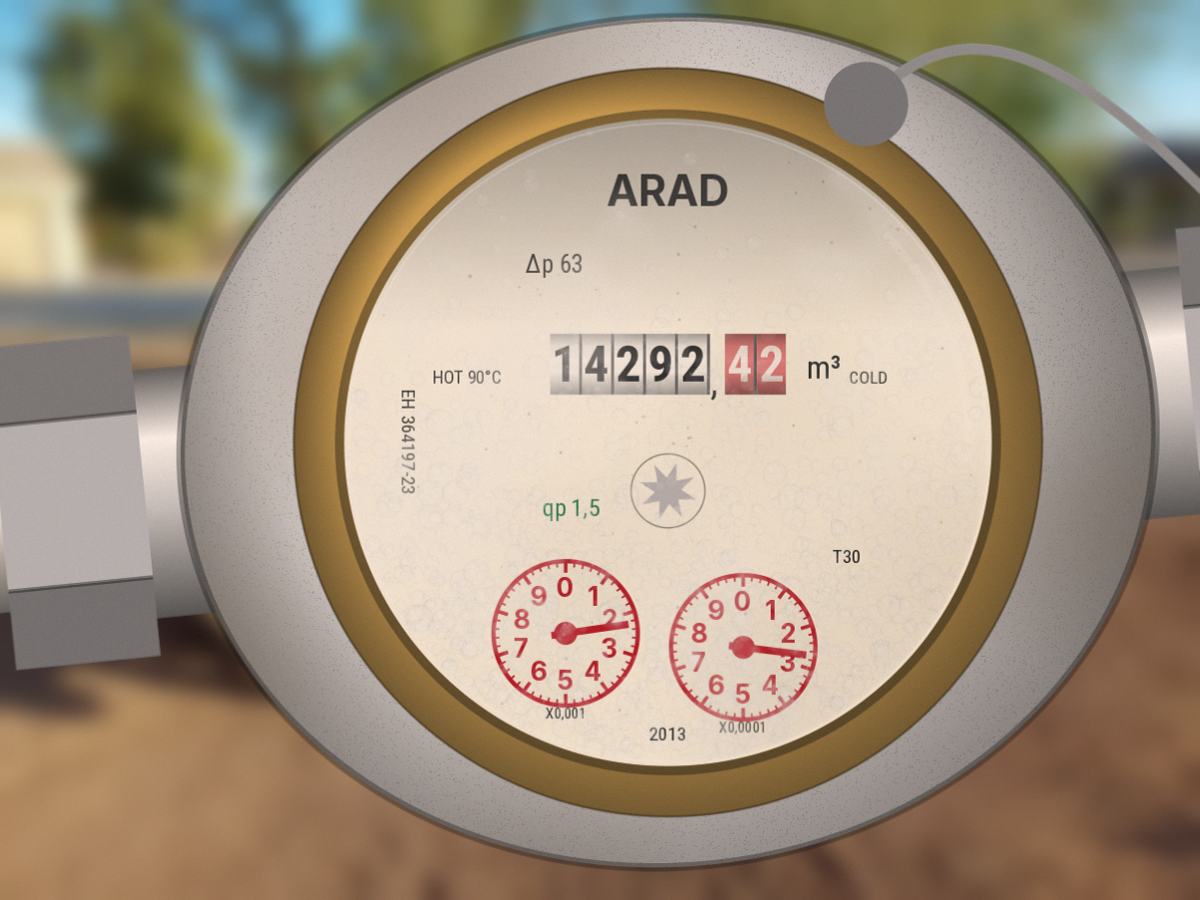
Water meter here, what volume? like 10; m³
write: 14292.4222; m³
